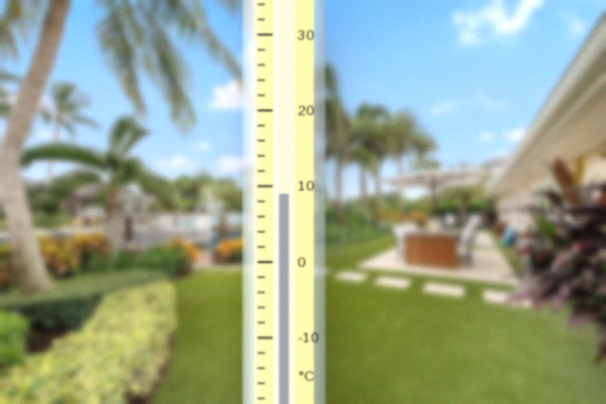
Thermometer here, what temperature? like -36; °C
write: 9; °C
